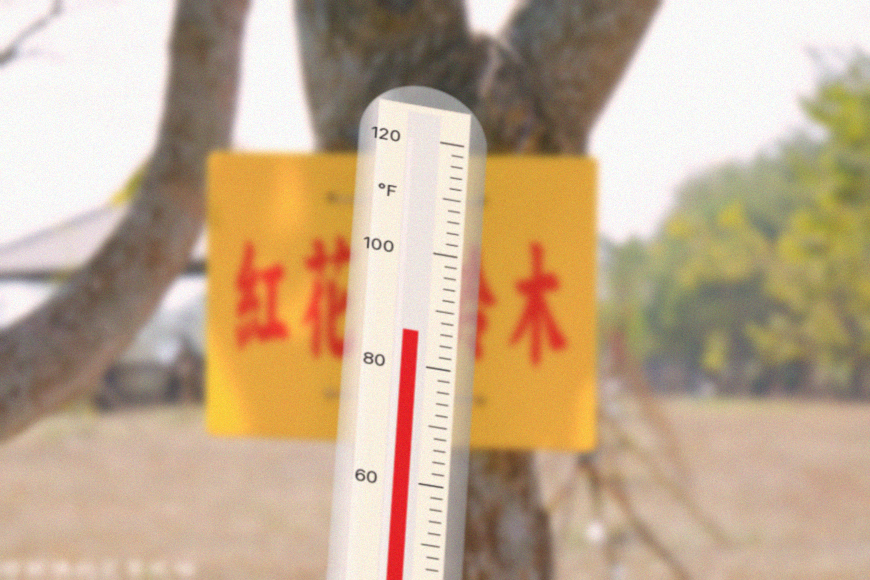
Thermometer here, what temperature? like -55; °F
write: 86; °F
